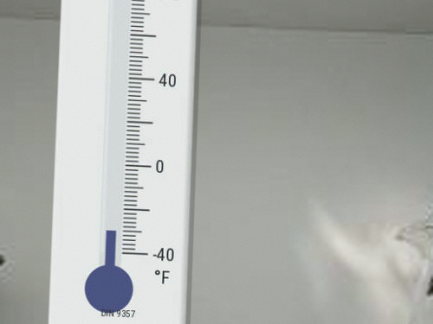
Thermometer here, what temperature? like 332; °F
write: -30; °F
